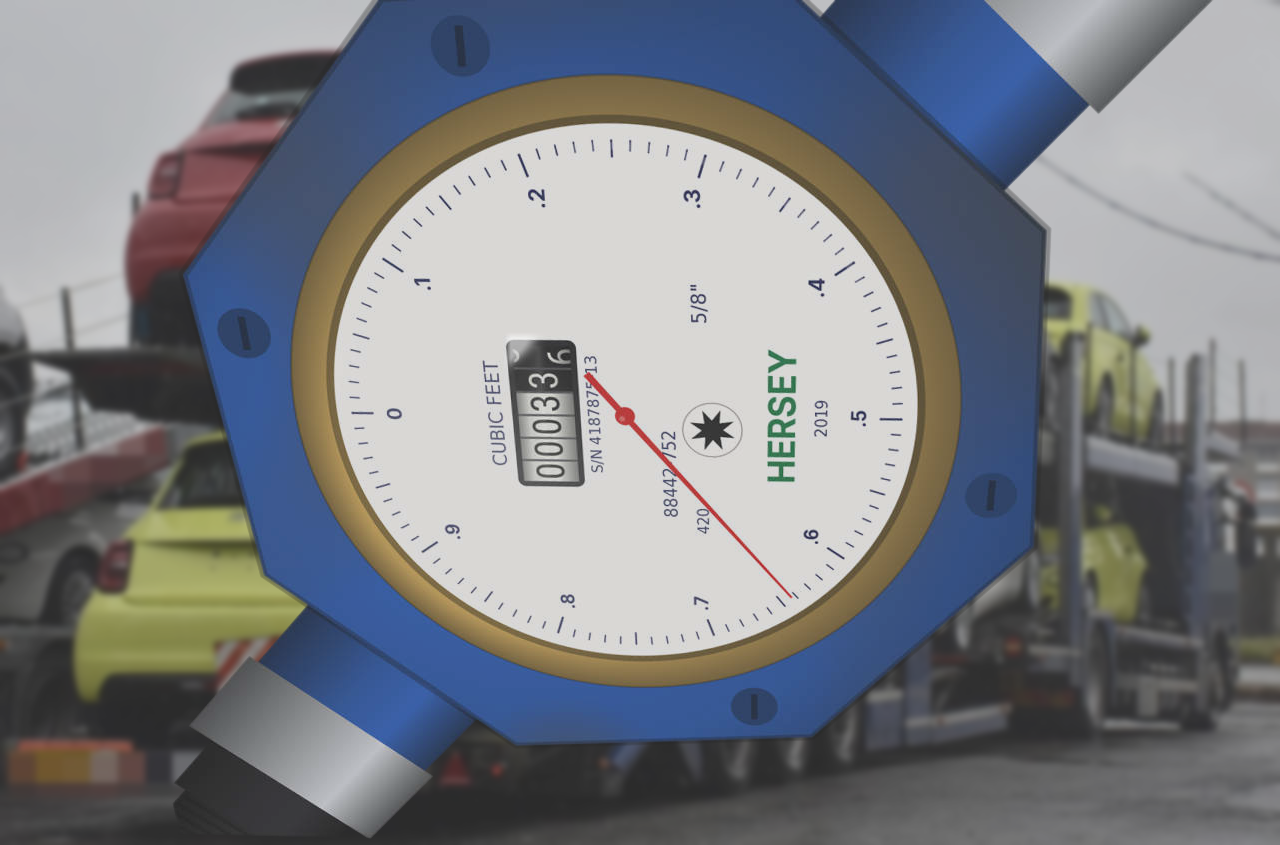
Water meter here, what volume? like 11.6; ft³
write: 335.64; ft³
